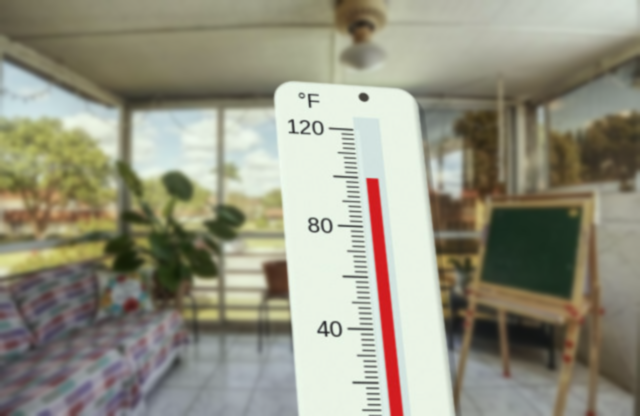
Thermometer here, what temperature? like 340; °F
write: 100; °F
